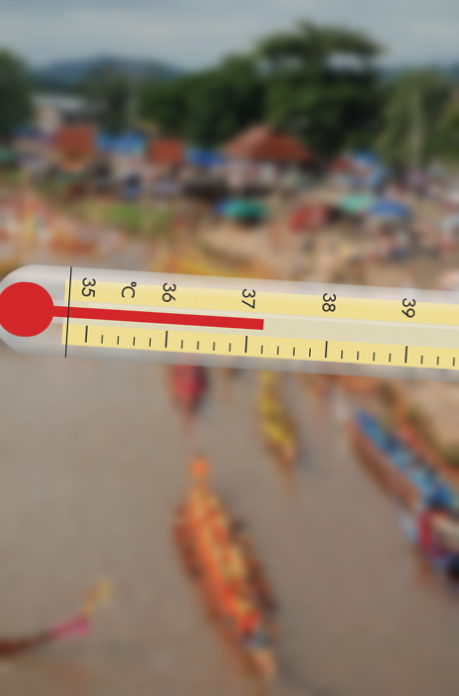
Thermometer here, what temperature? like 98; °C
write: 37.2; °C
